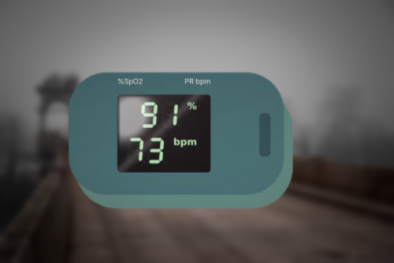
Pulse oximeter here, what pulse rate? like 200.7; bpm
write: 73; bpm
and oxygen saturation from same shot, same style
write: 91; %
